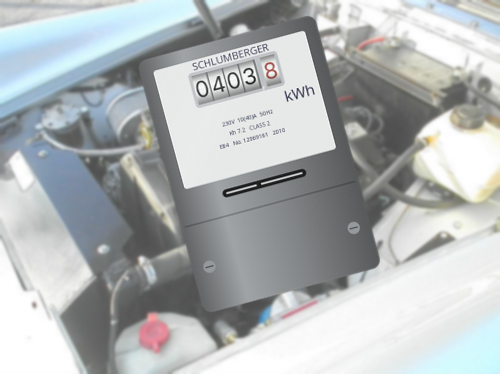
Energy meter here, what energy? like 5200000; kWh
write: 403.8; kWh
